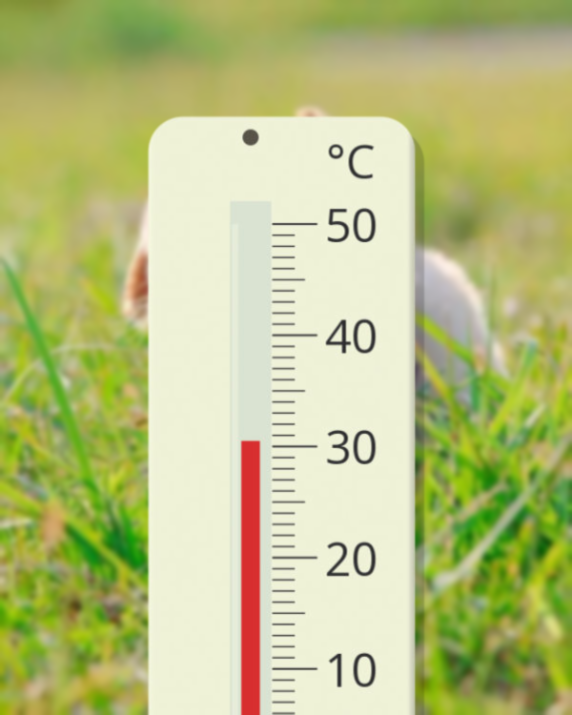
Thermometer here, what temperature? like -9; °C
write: 30.5; °C
